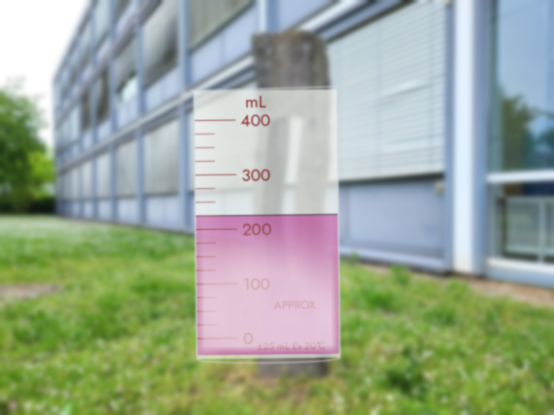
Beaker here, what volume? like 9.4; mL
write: 225; mL
